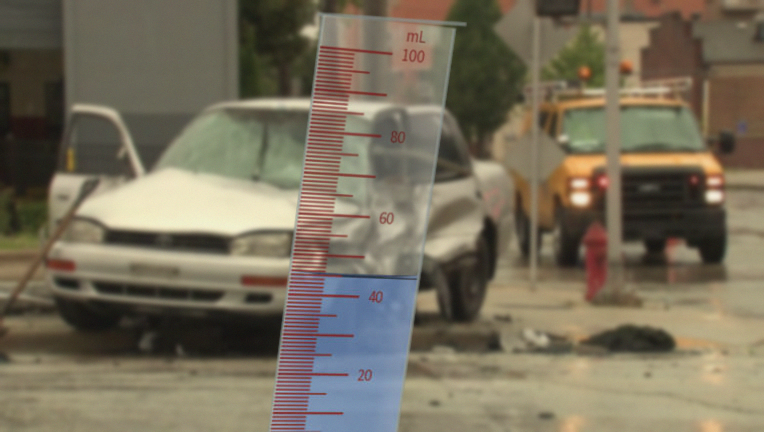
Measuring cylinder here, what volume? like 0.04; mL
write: 45; mL
